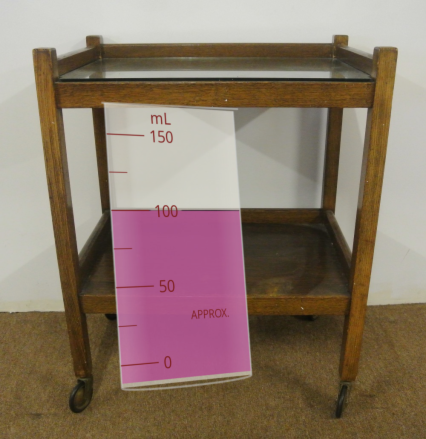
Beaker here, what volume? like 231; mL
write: 100; mL
